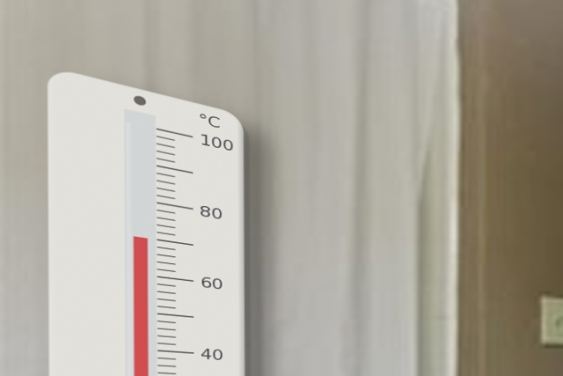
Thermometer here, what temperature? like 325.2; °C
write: 70; °C
